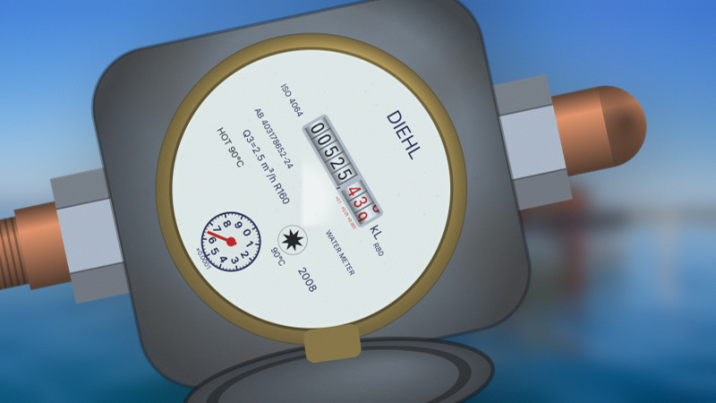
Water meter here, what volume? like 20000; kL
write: 525.4386; kL
